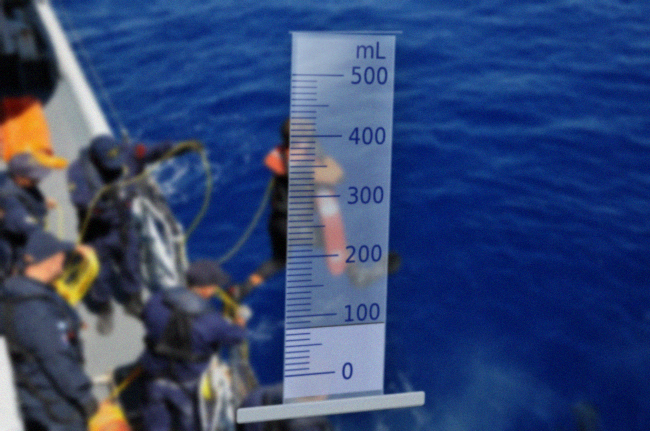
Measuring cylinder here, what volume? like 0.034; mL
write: 80; mL
